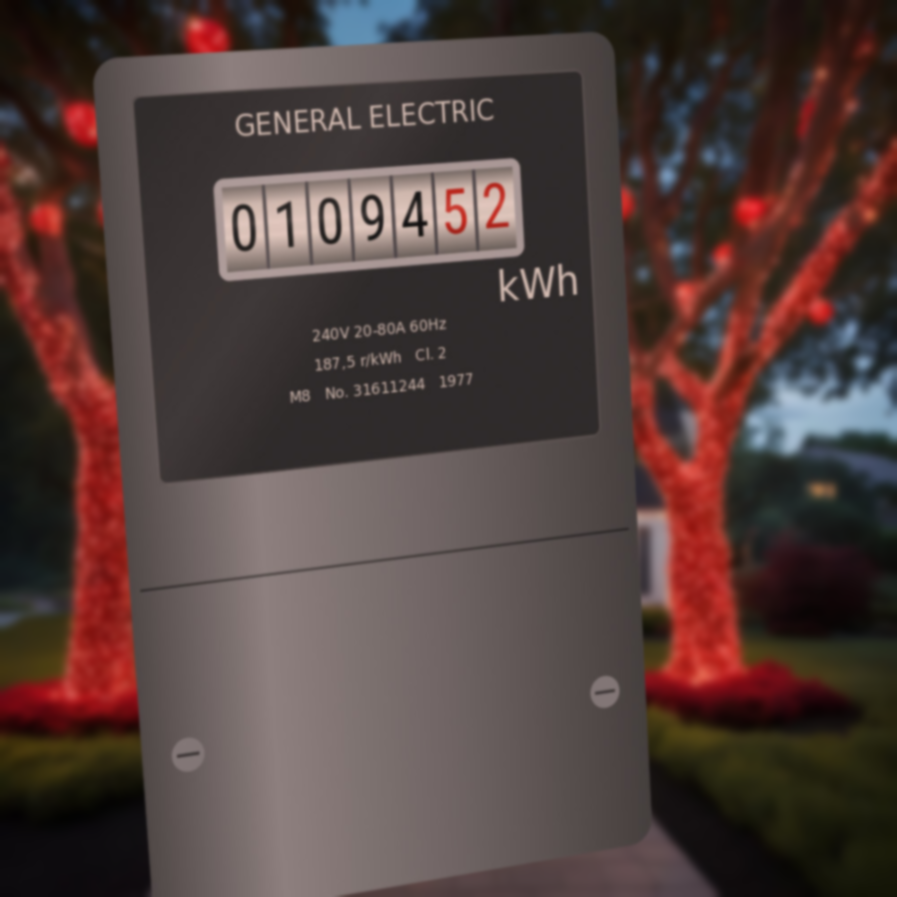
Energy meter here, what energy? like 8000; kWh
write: 1094.52; kWh
